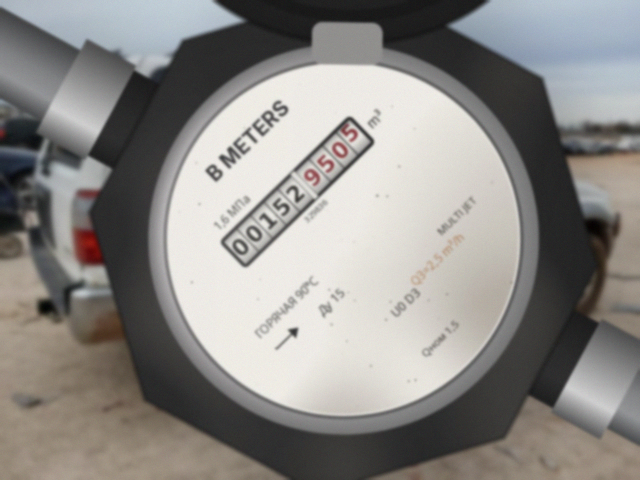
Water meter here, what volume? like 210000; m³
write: 152.9505; m³
